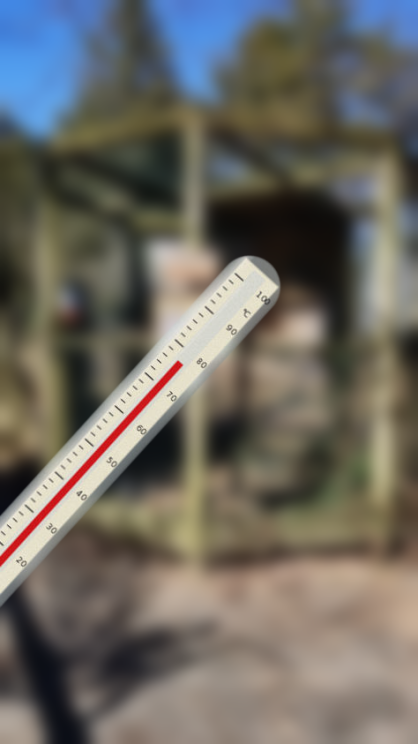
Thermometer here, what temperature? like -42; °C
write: 77; °C
